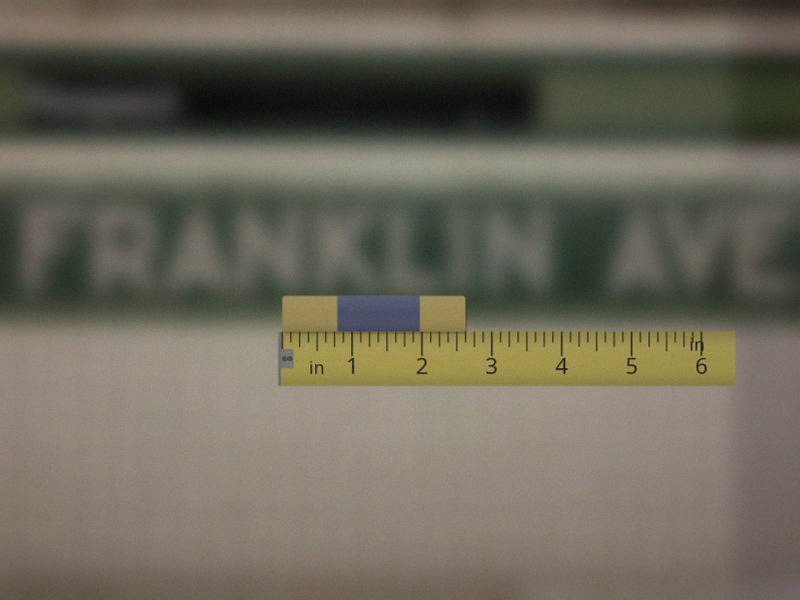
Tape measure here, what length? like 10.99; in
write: 2.625; in
